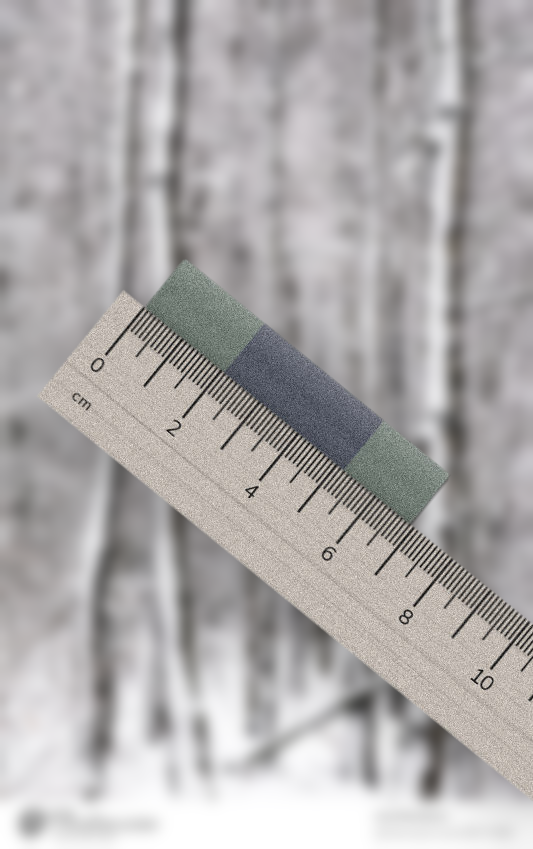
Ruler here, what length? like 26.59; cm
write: 6.9; cm
